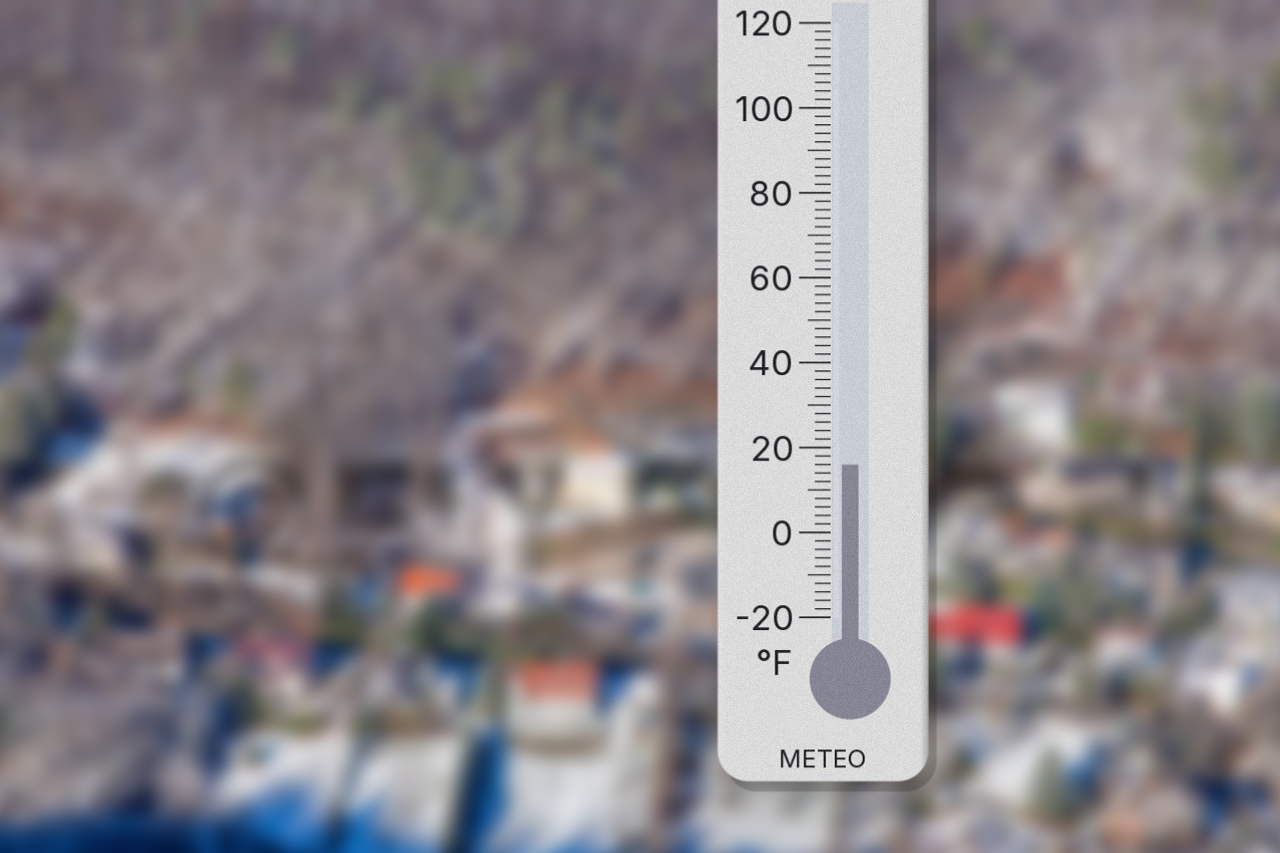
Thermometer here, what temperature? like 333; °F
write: 16; °F
